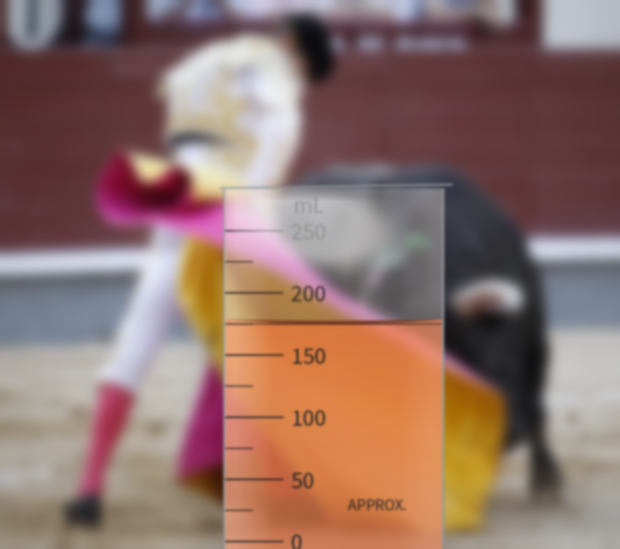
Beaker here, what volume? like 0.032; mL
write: 175; mL
